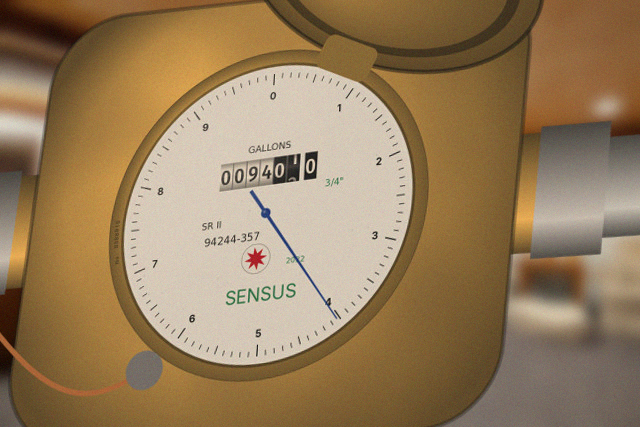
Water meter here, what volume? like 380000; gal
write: 94014.0; gal
